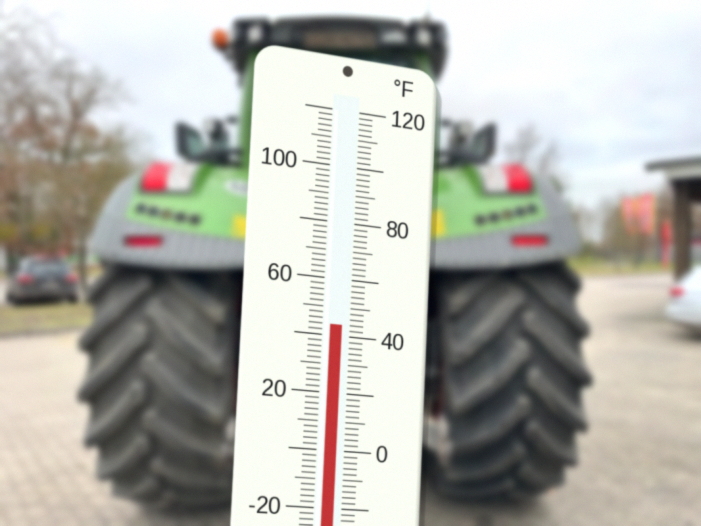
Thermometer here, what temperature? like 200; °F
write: 44; °F
